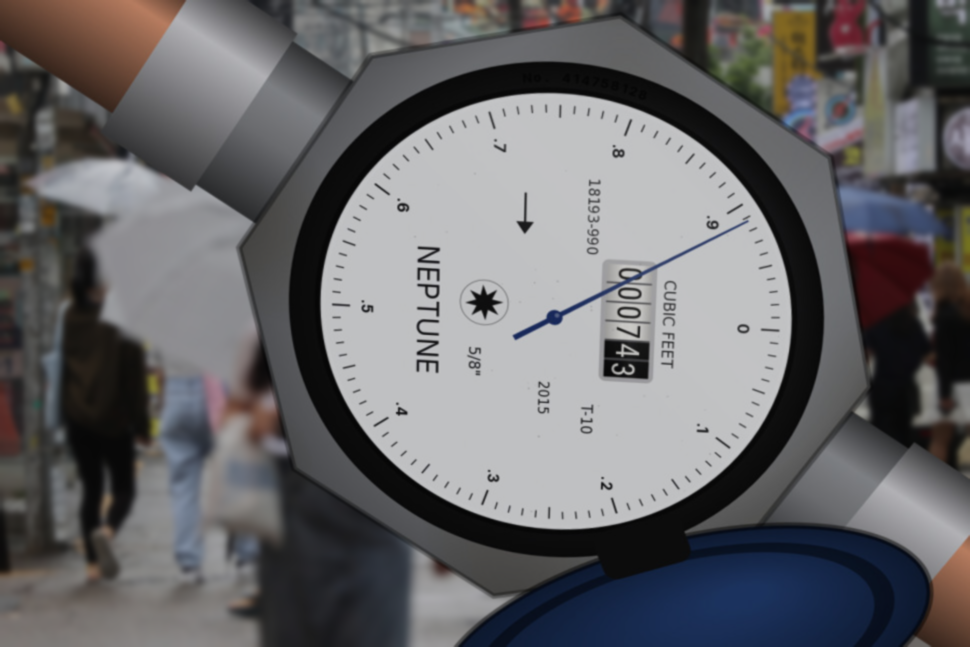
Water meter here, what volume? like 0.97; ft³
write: 742.91; ft³
